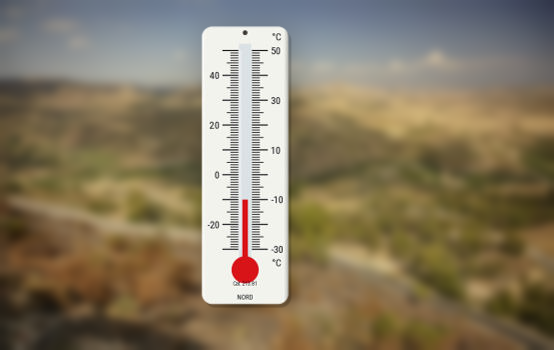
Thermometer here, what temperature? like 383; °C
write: -10; °C
